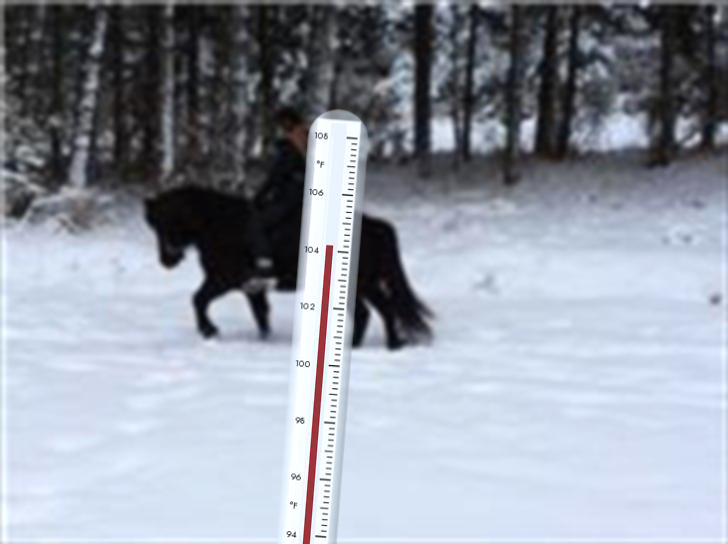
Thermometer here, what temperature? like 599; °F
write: 104.2; °F
